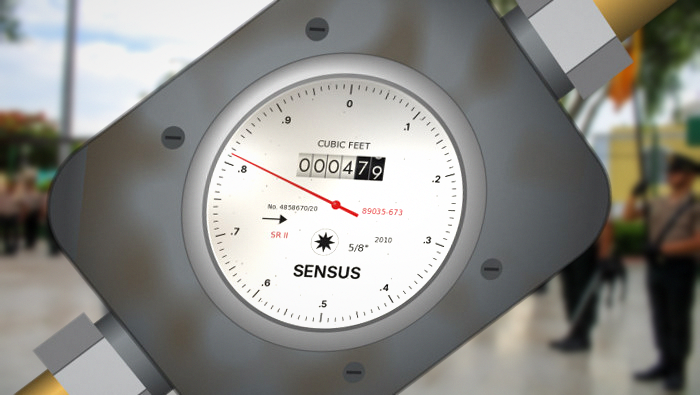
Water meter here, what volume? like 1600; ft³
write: 478.81; ft³
